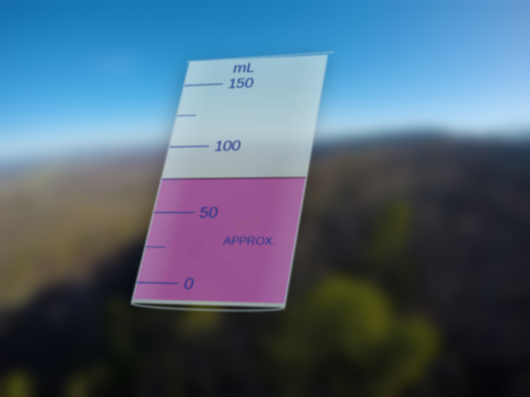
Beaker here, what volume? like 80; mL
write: 75; mL
